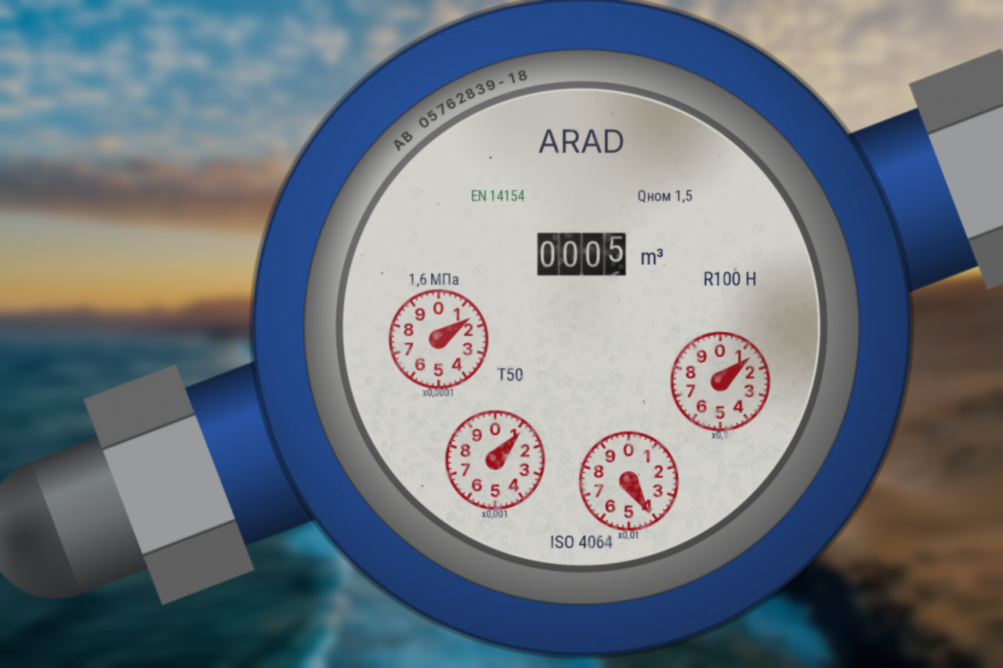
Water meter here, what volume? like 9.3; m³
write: 5.1411; m³
